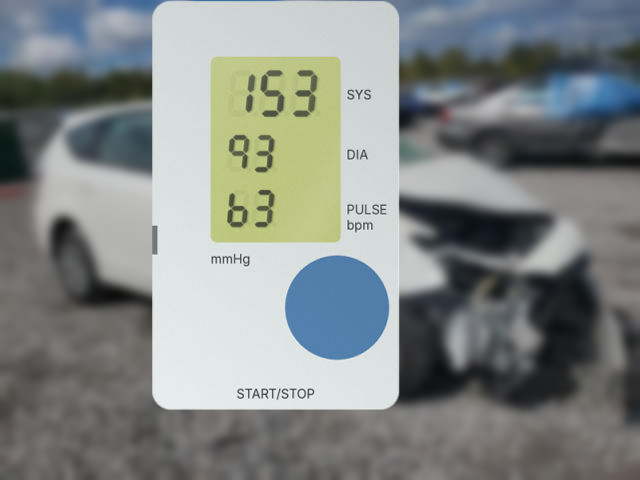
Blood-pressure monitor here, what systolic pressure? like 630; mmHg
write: 153; mmHg
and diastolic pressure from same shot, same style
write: 93; mmHg
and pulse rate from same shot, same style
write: 63; bpm
